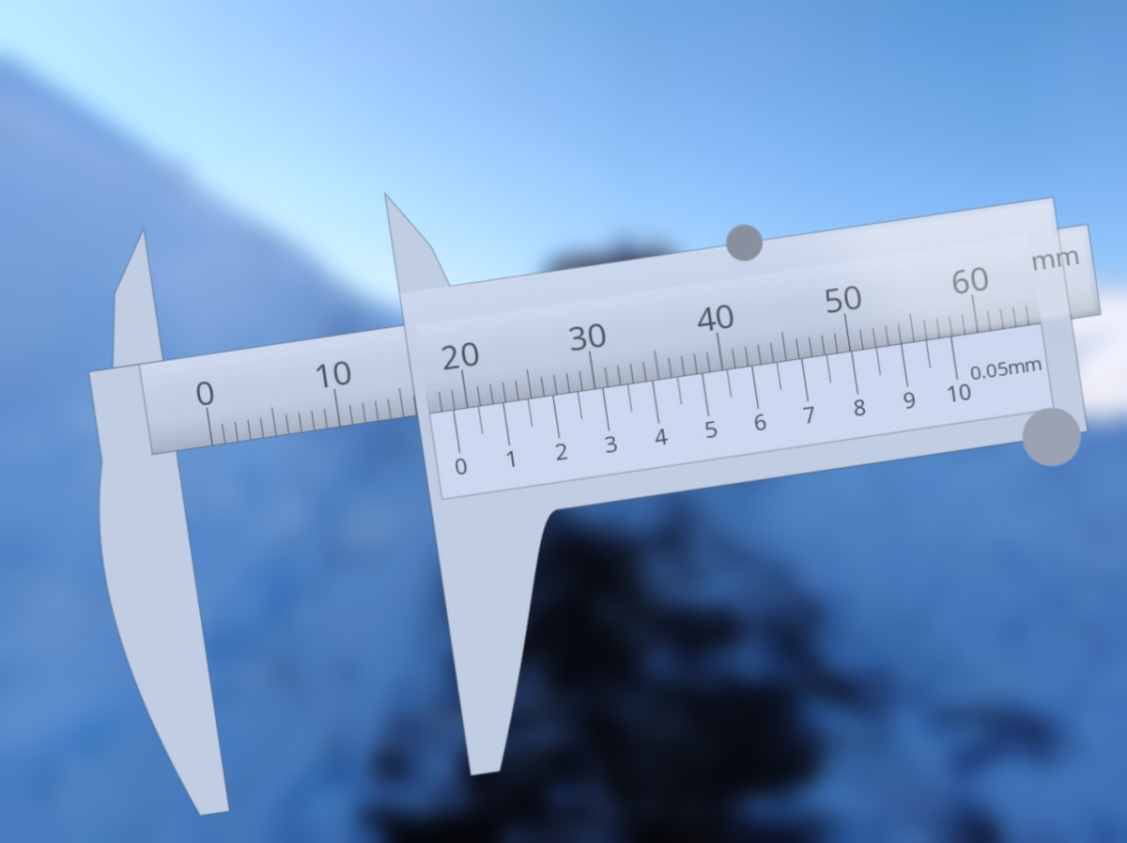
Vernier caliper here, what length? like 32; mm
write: 18.9; mm
